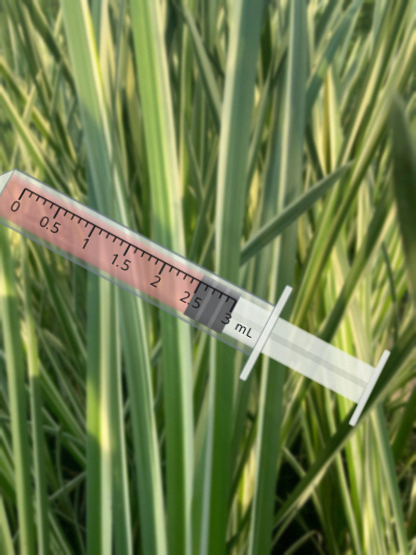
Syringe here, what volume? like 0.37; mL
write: 2.5; mL
